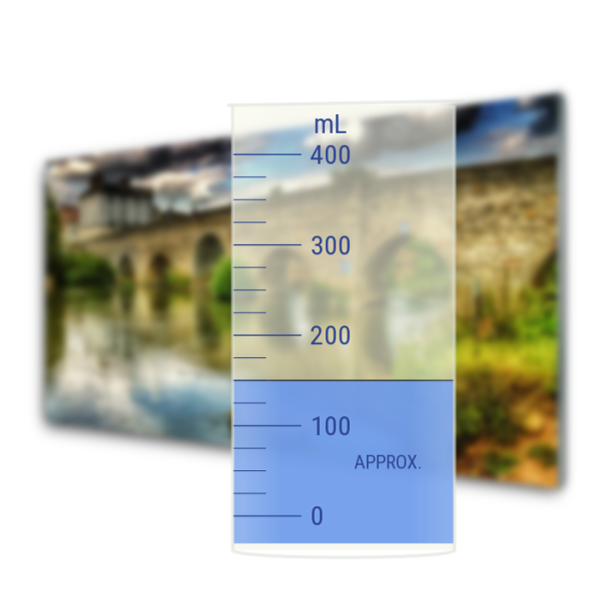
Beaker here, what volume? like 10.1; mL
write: 150; mL
